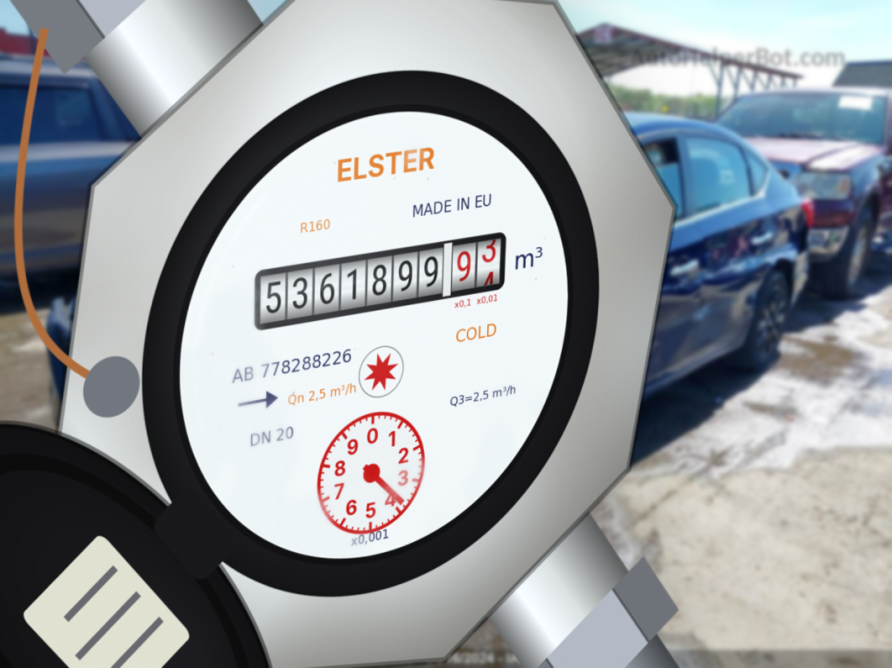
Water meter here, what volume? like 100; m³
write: 5361899.933; m³
